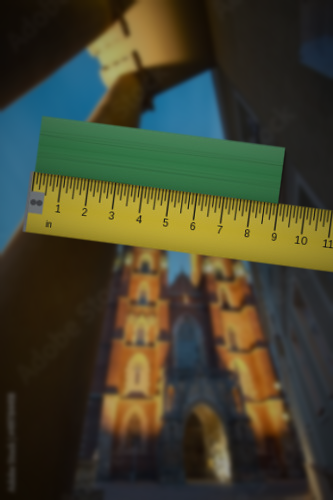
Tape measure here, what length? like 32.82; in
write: 9; in
